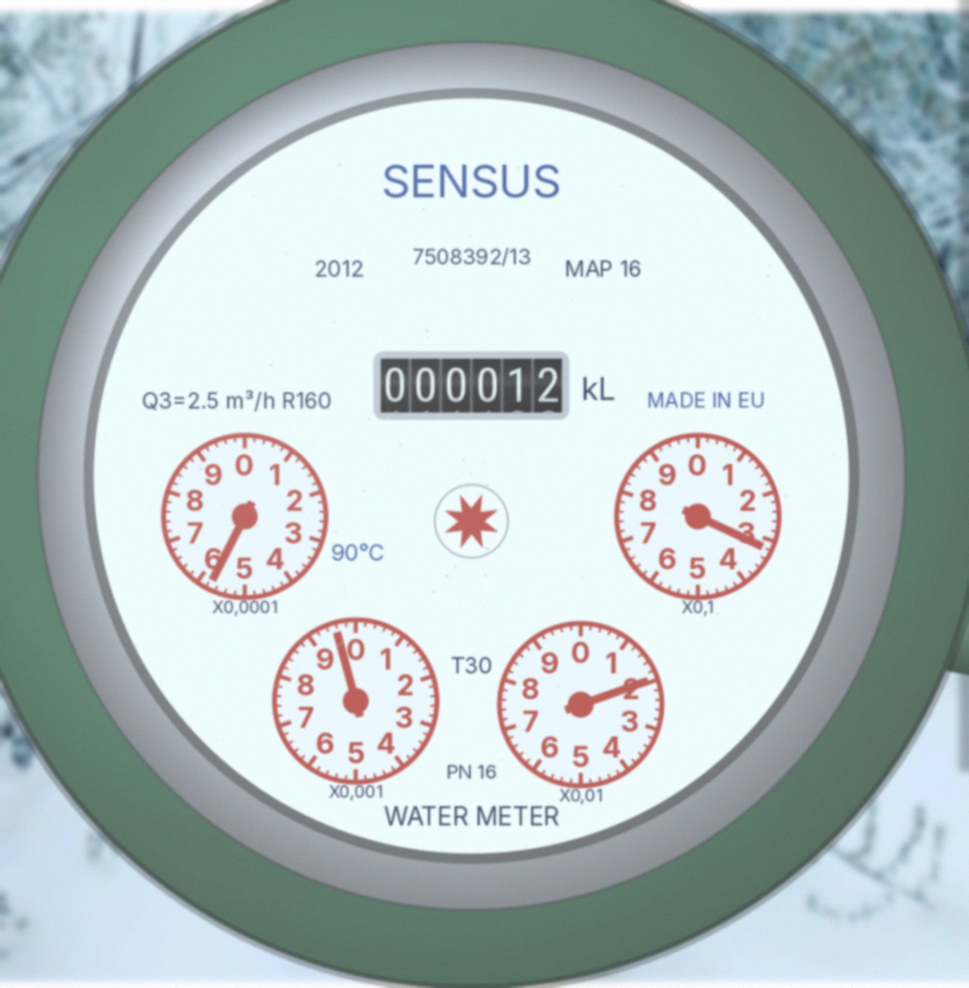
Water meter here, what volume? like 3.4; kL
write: 12.3195; kL
